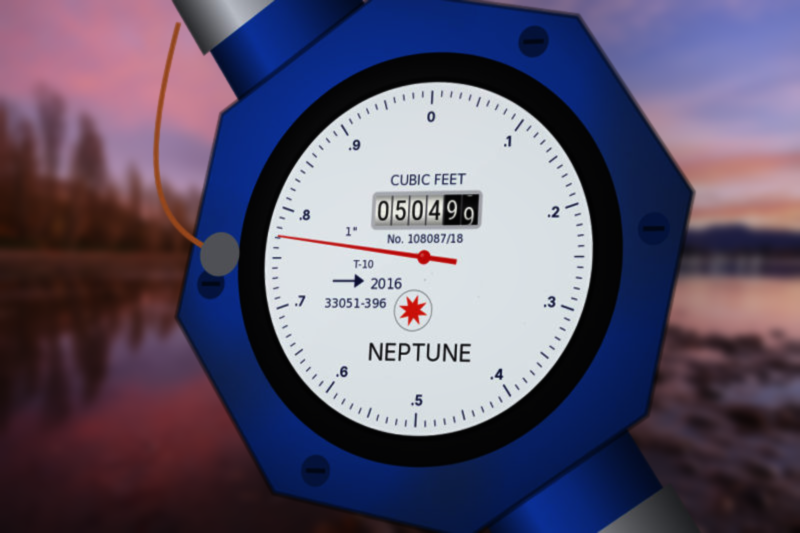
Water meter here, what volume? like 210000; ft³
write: 50498.77; ft³
